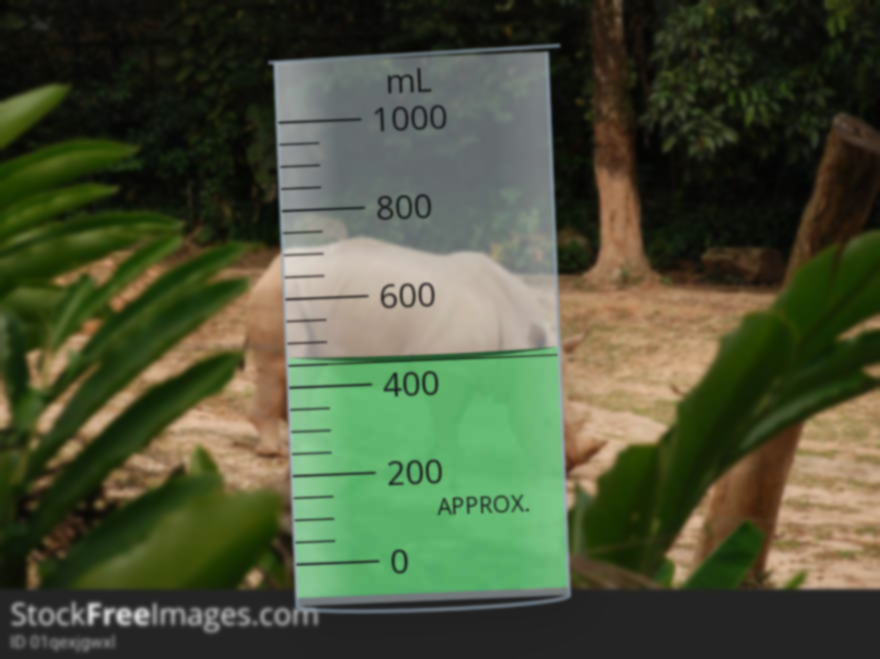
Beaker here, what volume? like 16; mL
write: 450; mL
